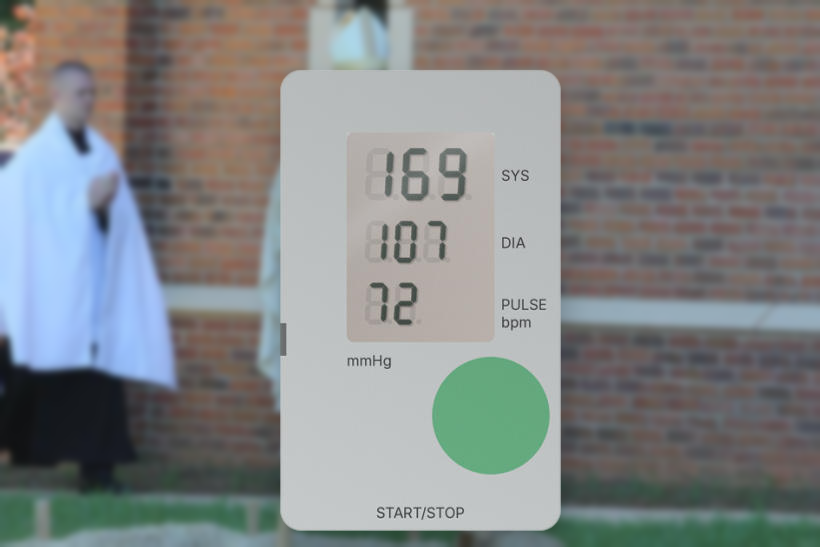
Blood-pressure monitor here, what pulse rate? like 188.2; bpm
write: 72; bpm
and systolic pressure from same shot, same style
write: 169; mmHg
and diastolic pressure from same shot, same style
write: 107; mmHg
